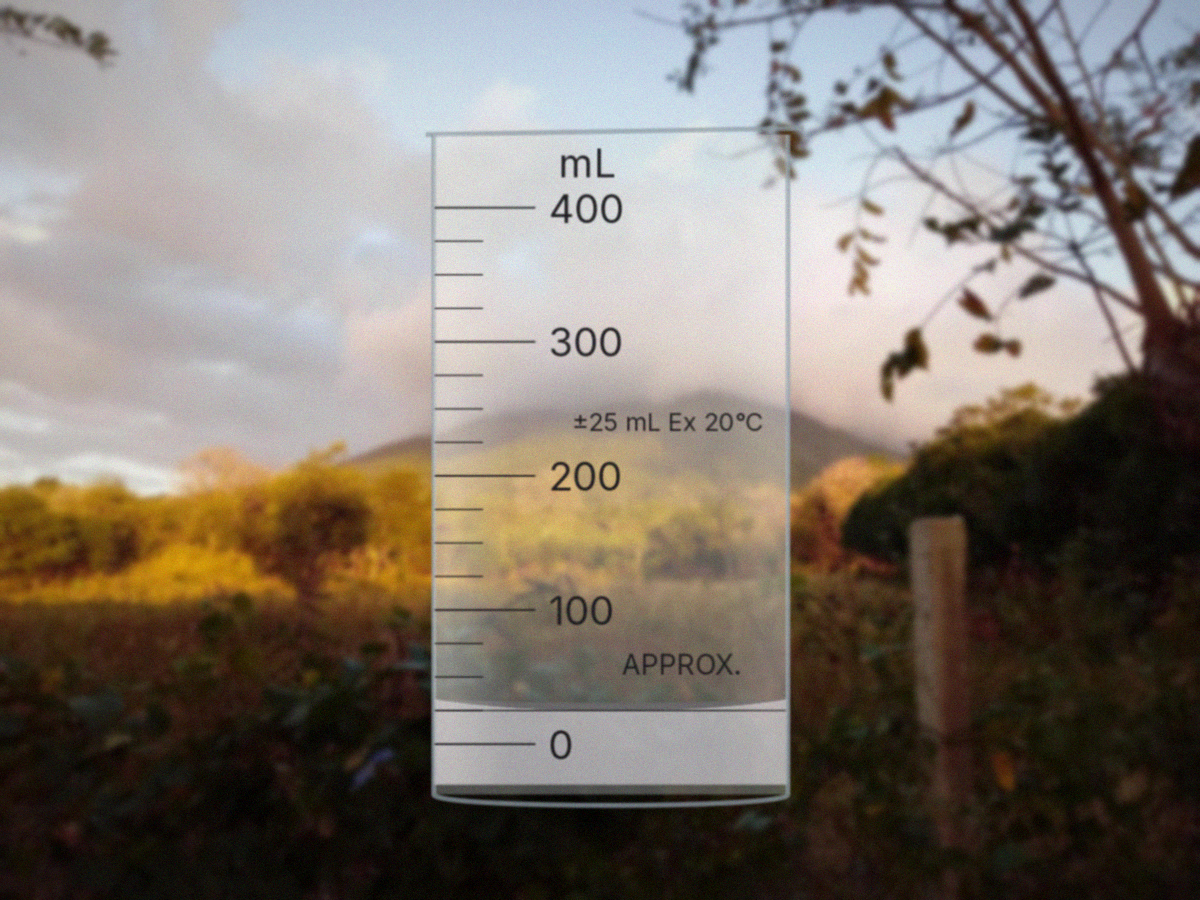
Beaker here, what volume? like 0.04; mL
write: 25; mL
